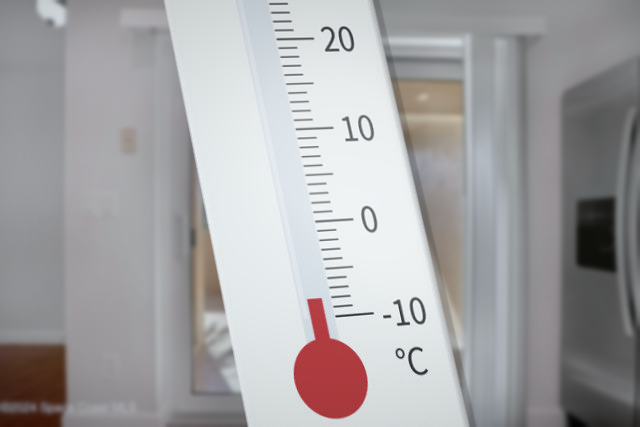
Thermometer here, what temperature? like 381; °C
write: -8; °C
